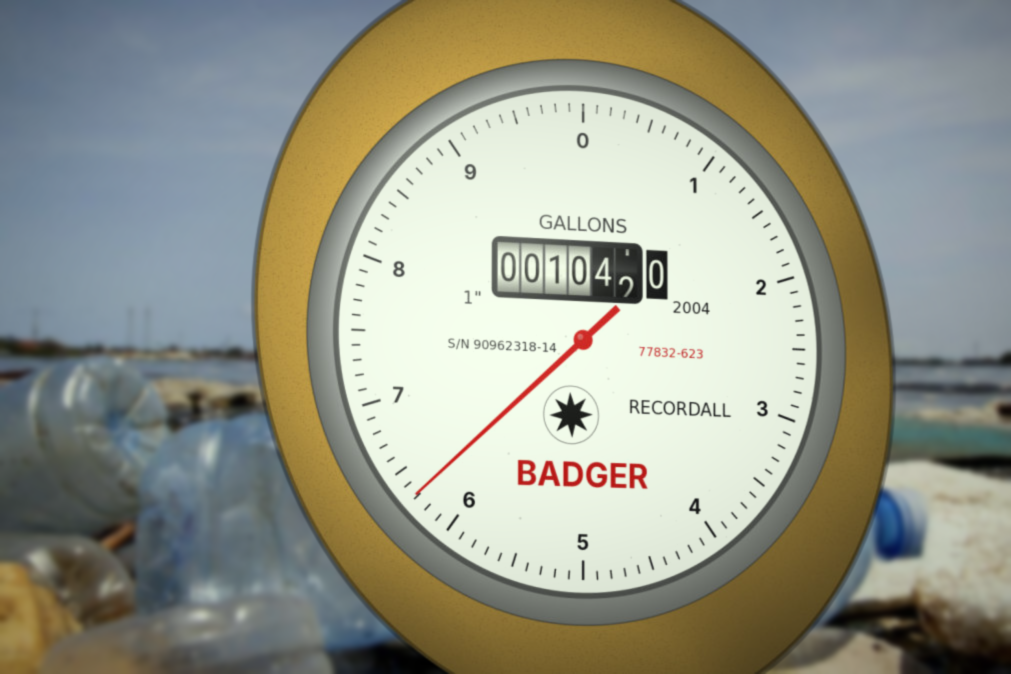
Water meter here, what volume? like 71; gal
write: 10416.3; gal
